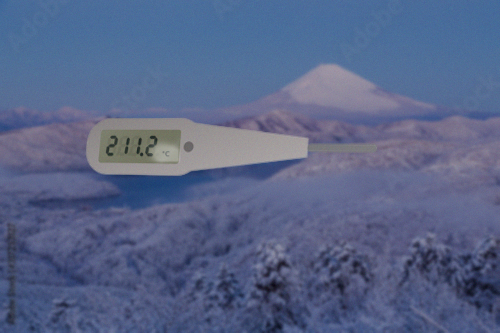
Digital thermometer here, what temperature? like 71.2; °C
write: 211.2; °C
